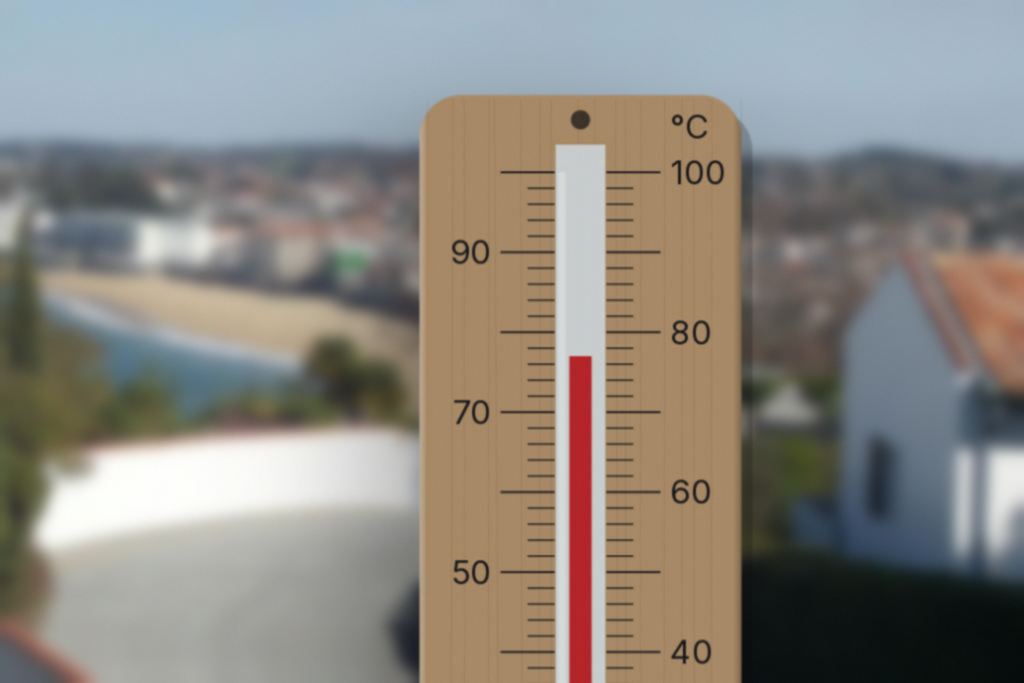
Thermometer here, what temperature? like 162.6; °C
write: 77; °C
